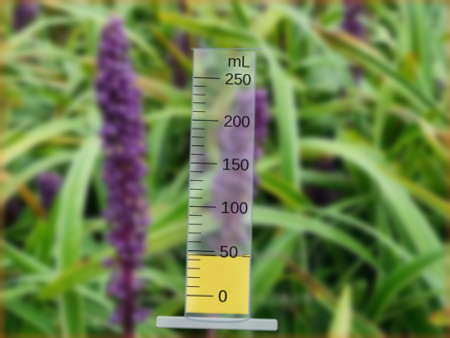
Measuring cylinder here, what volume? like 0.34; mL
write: 45; mL
